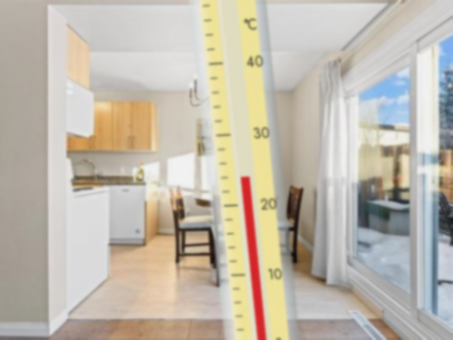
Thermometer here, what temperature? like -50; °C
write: 24; °C
